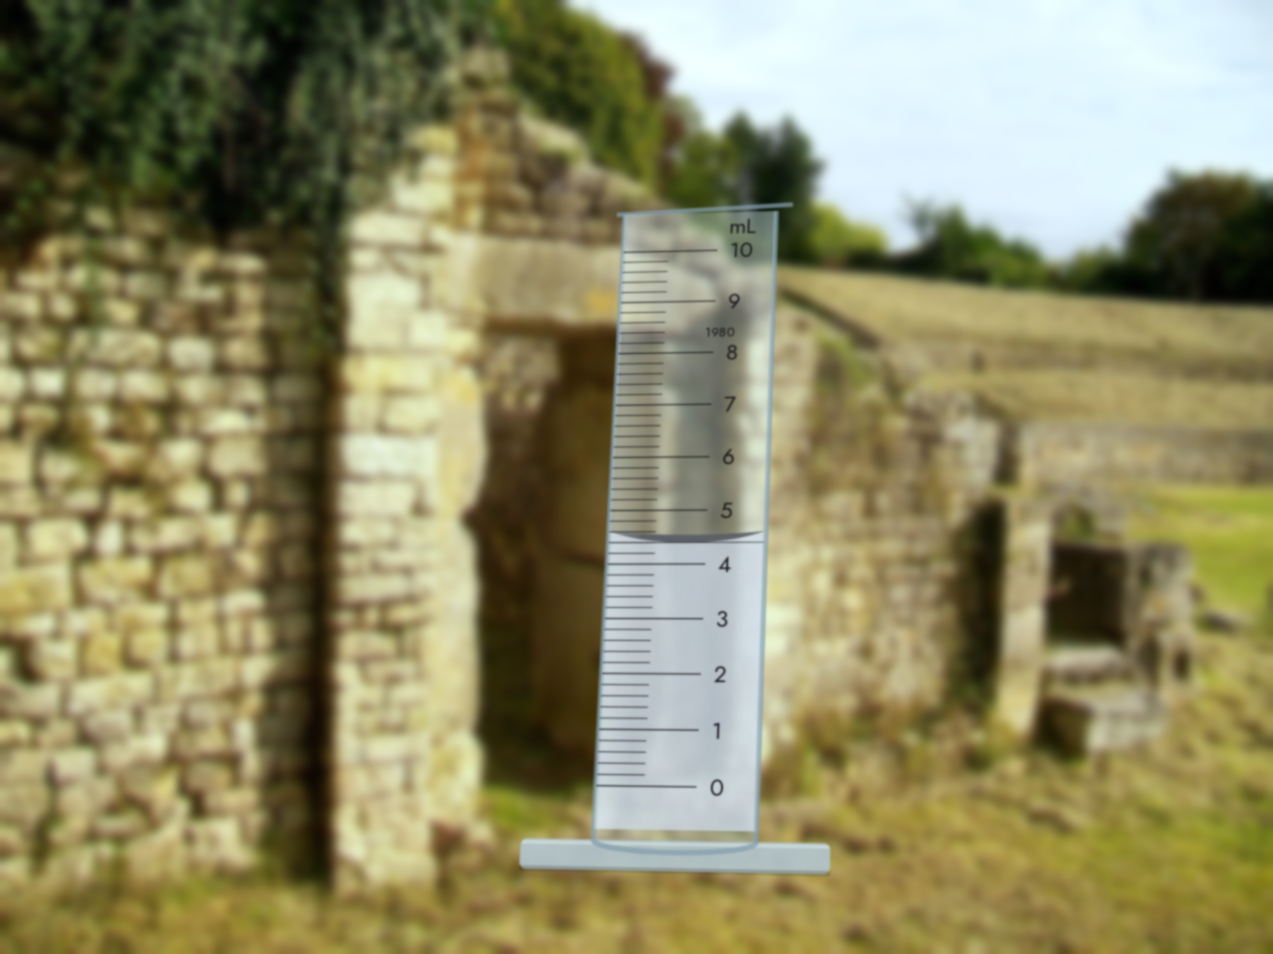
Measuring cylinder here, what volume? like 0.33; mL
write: 4.4; mL
